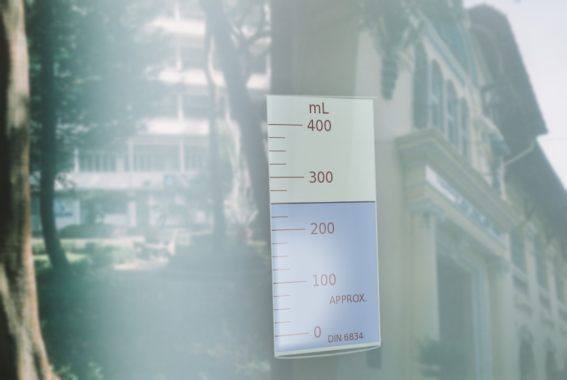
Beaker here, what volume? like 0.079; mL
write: 250; mL
